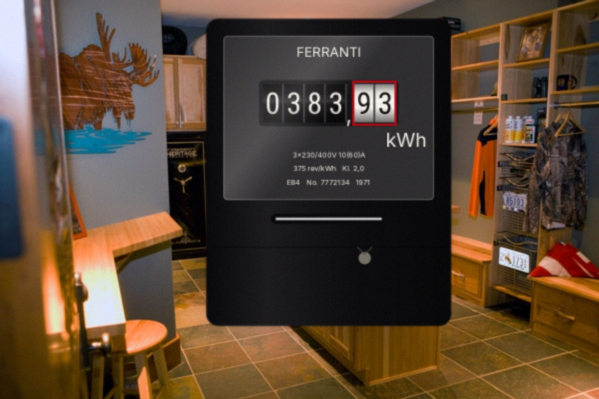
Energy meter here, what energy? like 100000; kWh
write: 383.93; kWh
